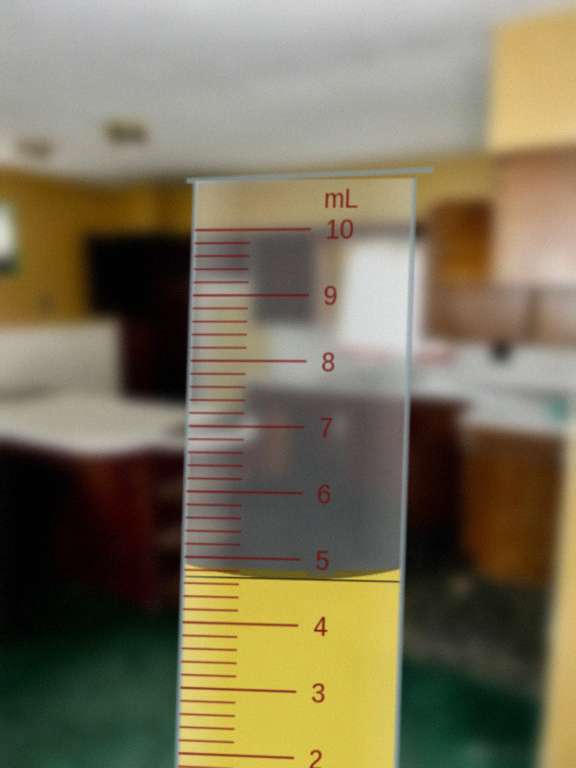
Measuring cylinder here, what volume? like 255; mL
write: 4.7; mL
